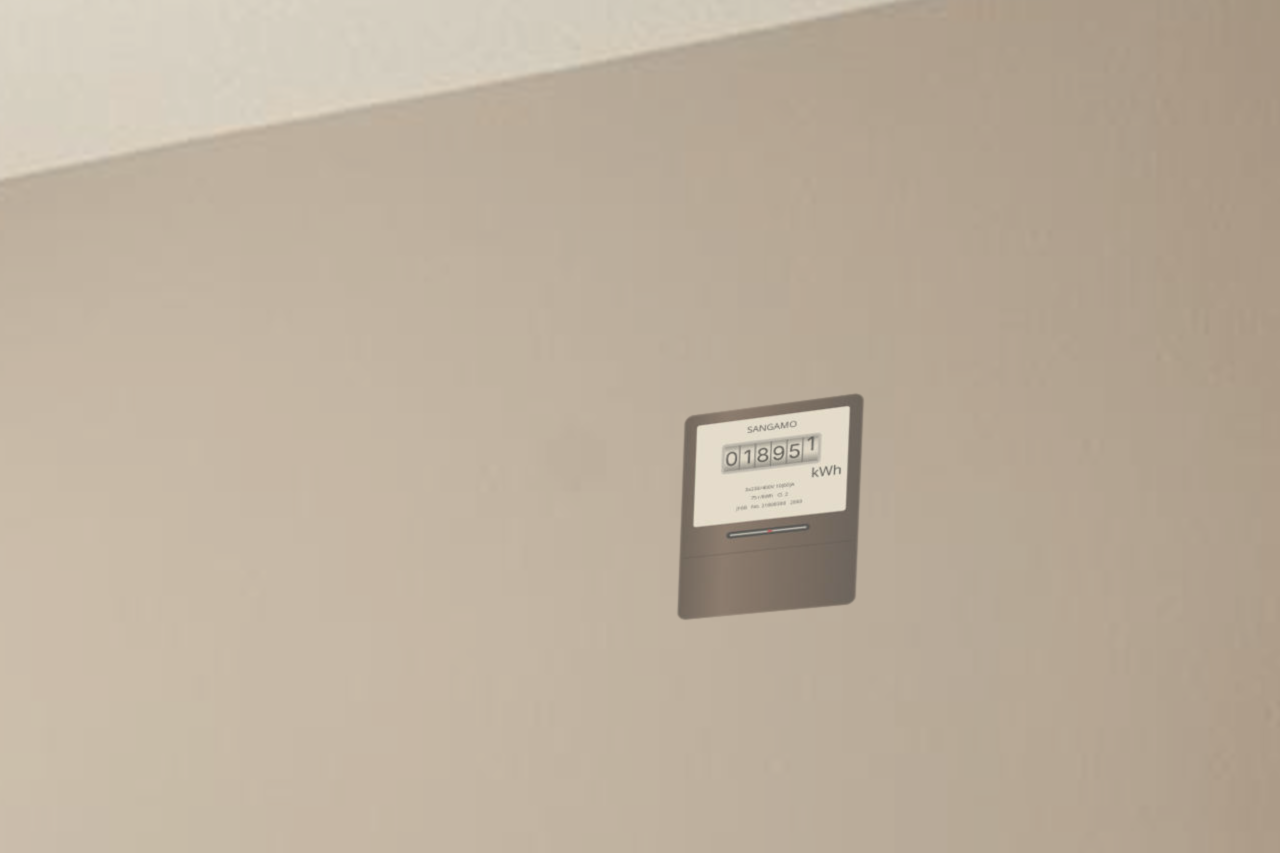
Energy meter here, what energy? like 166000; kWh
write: 18951; kWh
